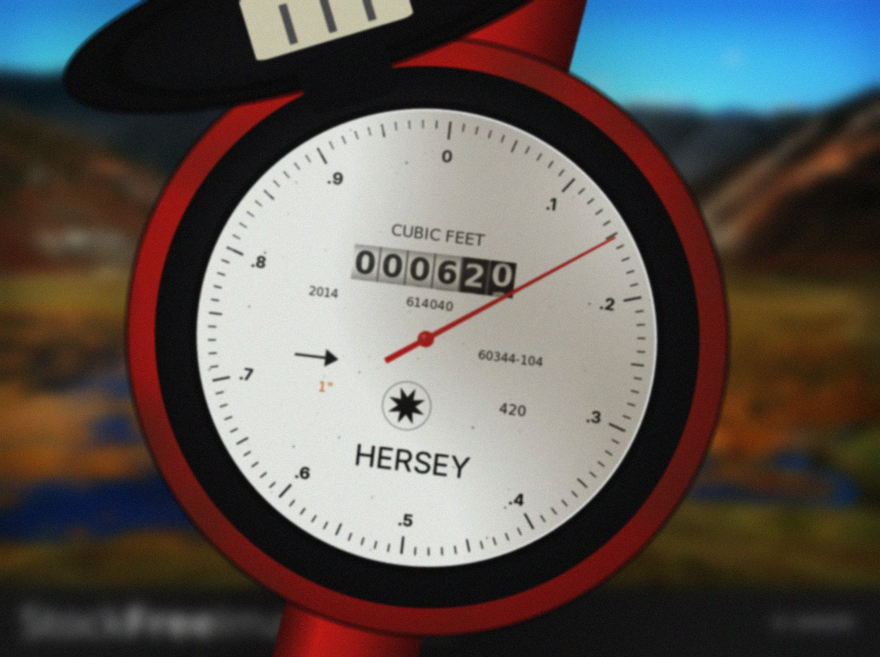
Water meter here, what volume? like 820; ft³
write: 620.15; ft³
